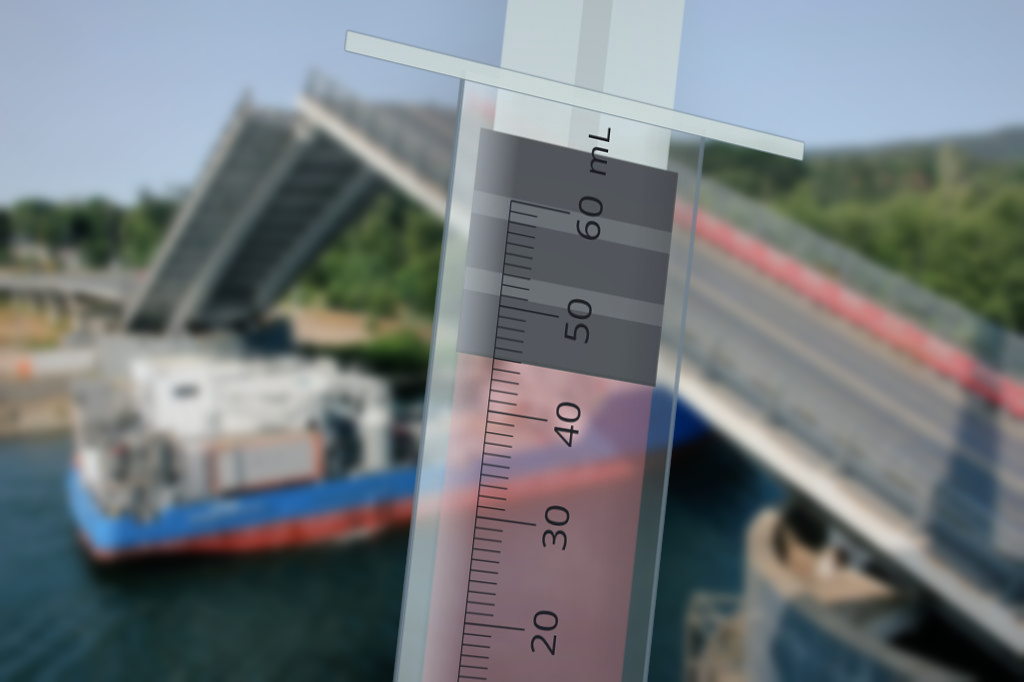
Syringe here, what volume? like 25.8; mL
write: 45; mL
